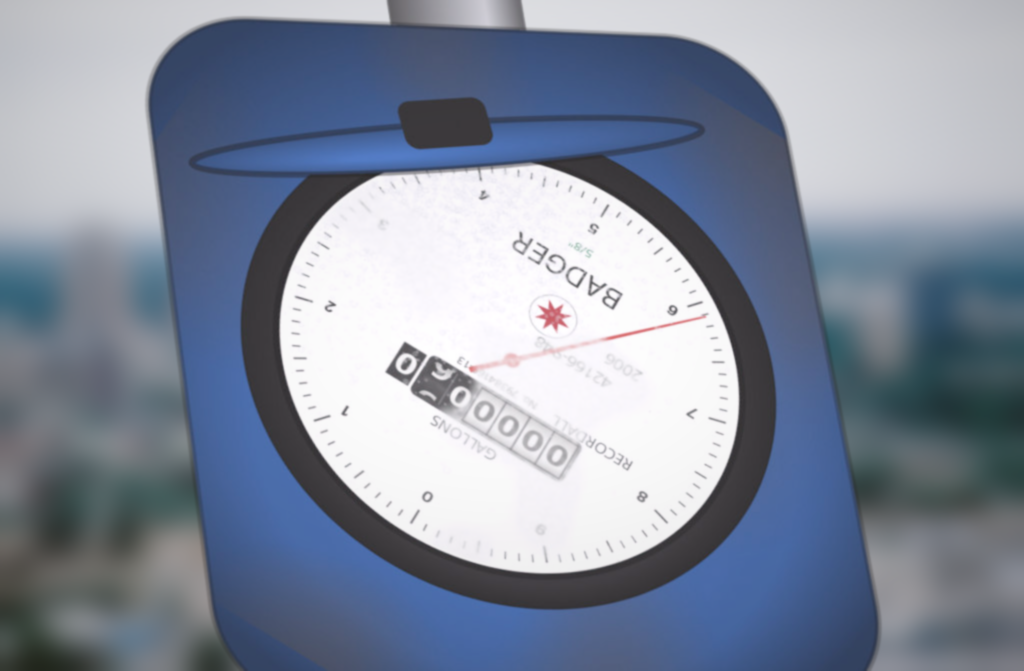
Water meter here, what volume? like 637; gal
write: 56.1; gal
